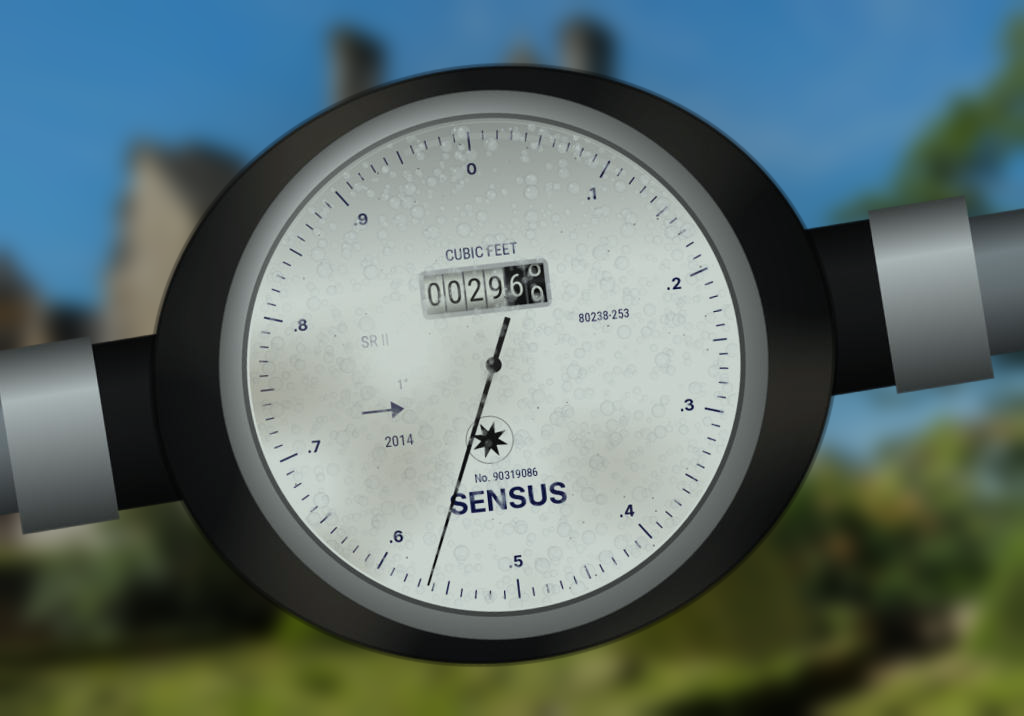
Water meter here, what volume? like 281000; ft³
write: 2968.56; ft³
